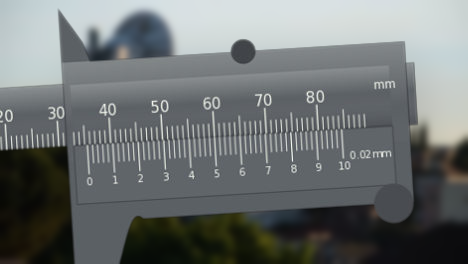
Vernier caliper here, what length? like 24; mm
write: 35.5; mm
